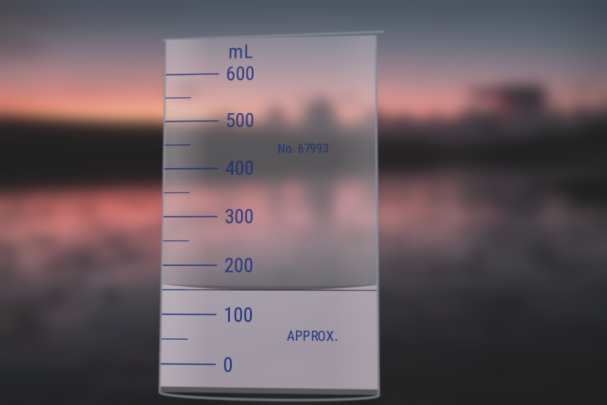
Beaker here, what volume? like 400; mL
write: 150; mL
